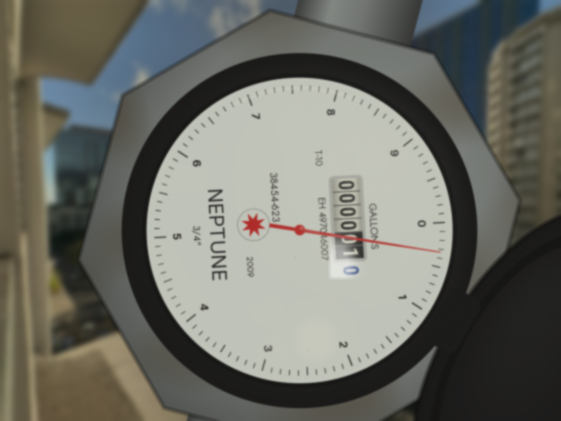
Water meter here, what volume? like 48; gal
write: 10.3; gal
